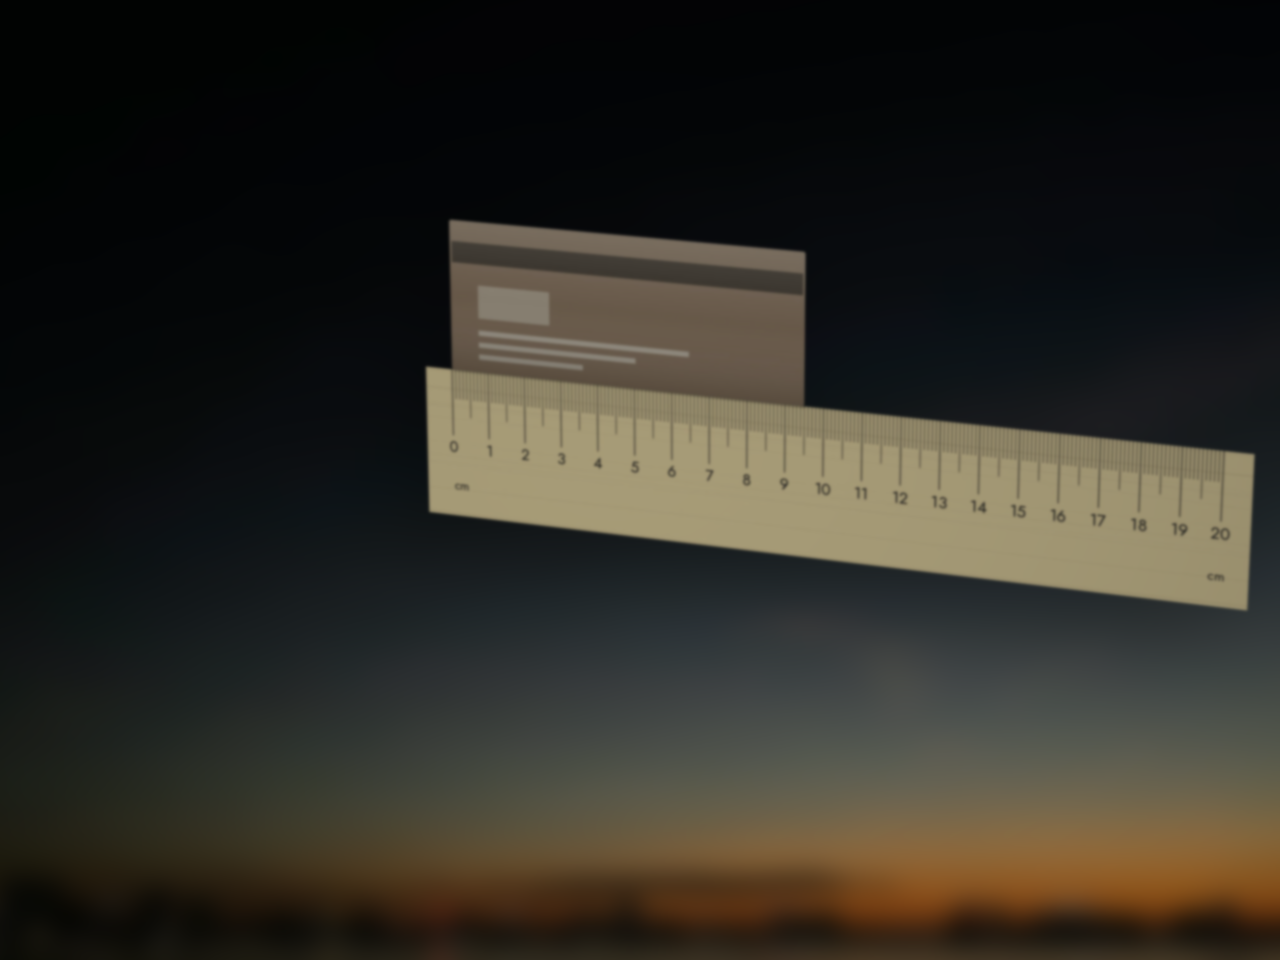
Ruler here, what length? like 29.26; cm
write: 9.5; cm
